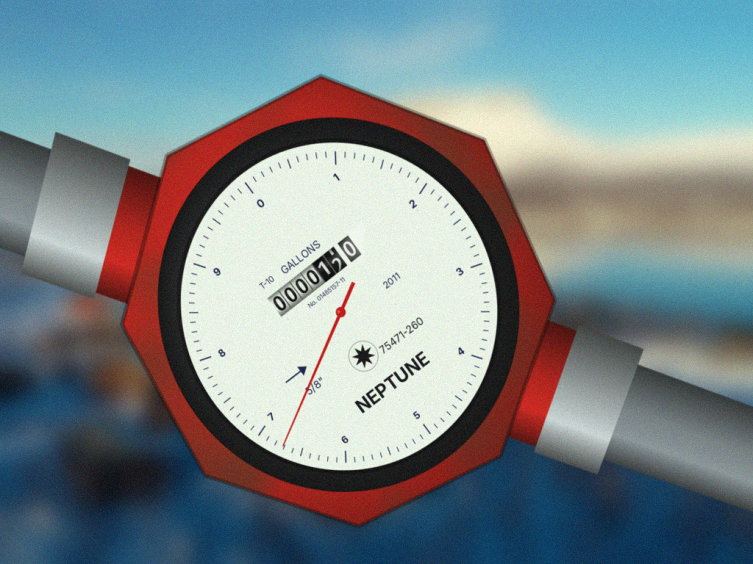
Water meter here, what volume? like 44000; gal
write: 116.7; gal
